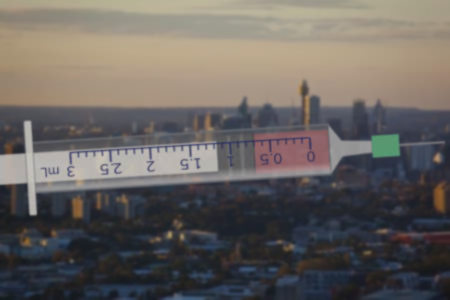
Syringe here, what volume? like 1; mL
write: 0.7; mL
